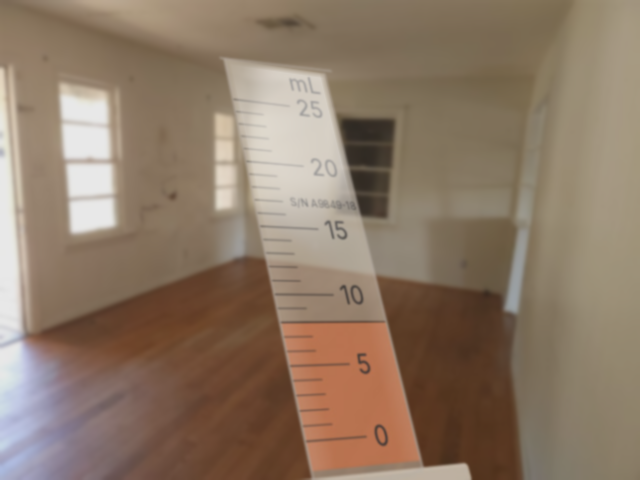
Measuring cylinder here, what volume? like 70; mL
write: 8; mL
